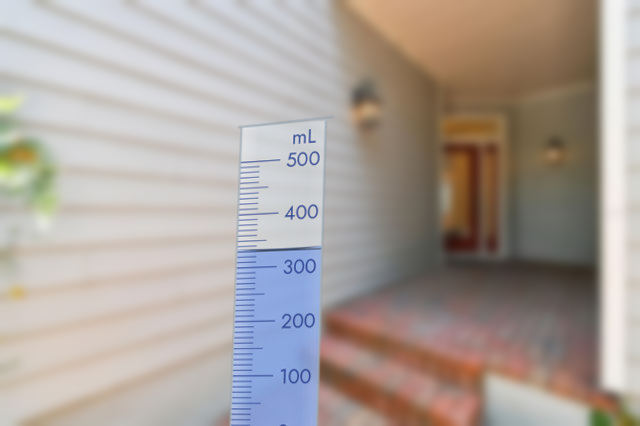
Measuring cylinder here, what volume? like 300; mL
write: 330; mL
